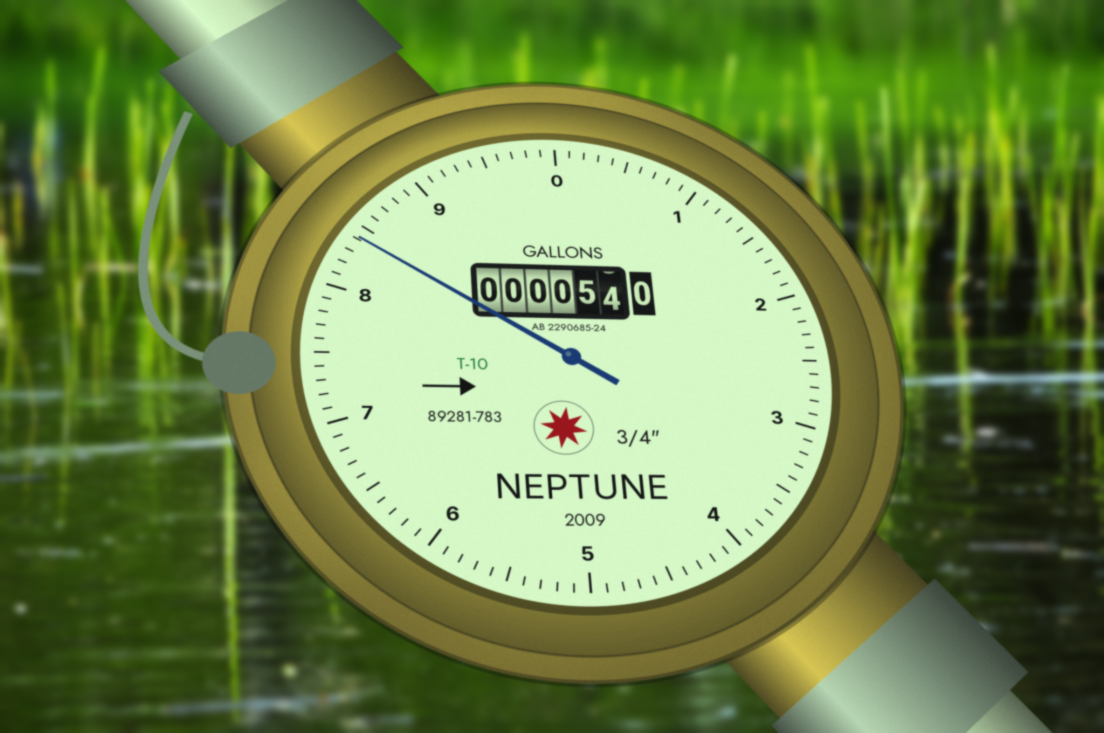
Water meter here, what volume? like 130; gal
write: 538.4; gal
